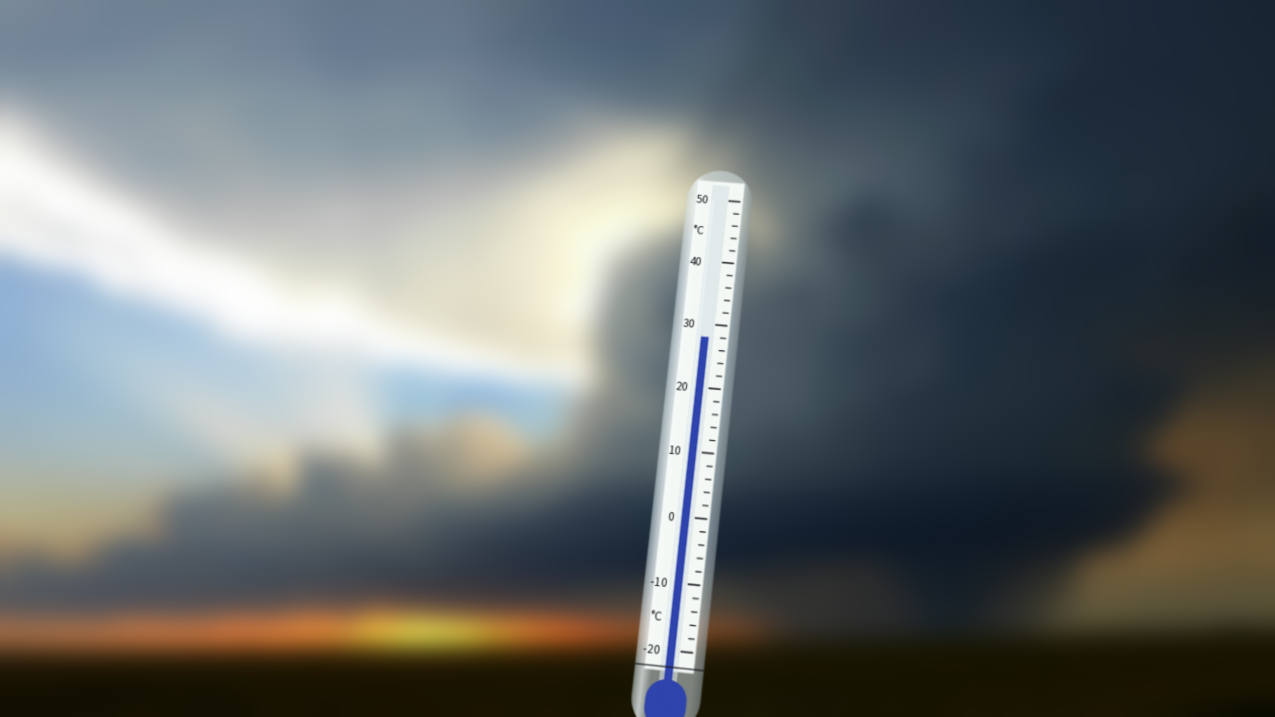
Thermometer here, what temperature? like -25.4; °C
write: 28; °C
